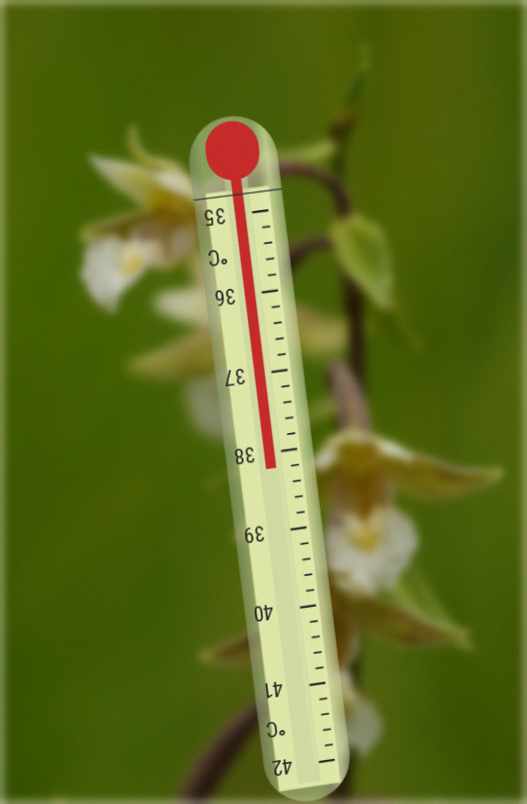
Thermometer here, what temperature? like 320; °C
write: 38.2; °C
